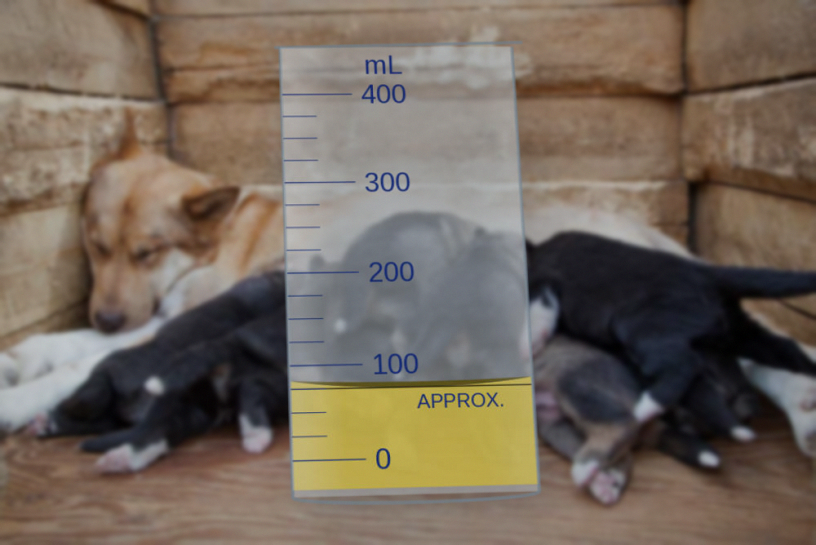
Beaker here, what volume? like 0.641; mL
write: 75; mL
